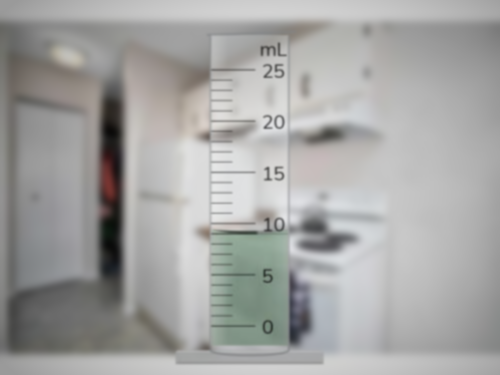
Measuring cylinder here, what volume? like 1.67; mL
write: 9; mL
